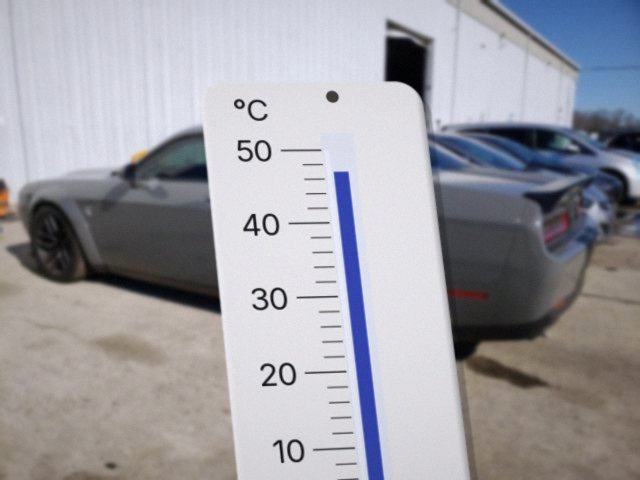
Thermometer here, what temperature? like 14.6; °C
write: 47; °C
